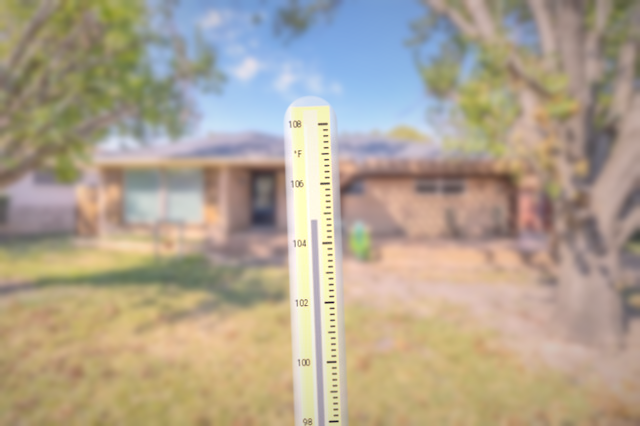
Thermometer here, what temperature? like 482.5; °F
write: 104.8; °F
